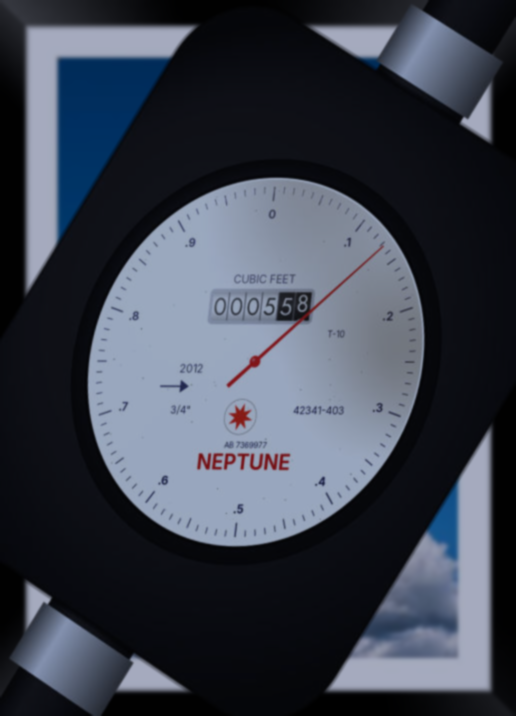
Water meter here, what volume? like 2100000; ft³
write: 558.13; ft³
